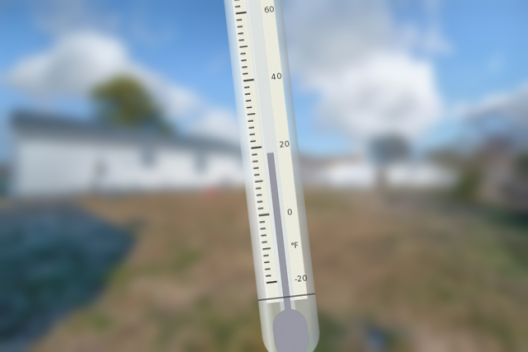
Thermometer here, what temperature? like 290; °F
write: 18; °F
